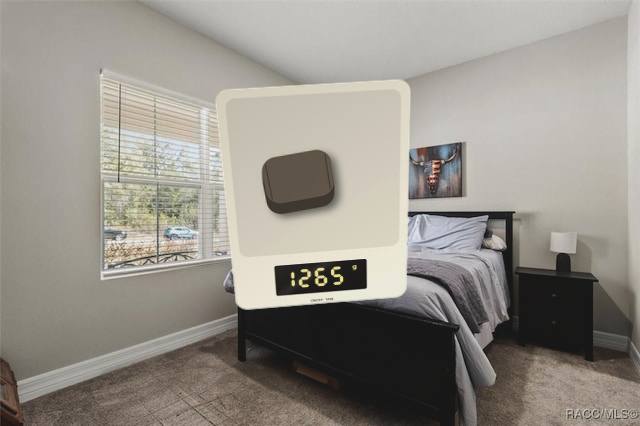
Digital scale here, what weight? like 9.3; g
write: 1265; g
